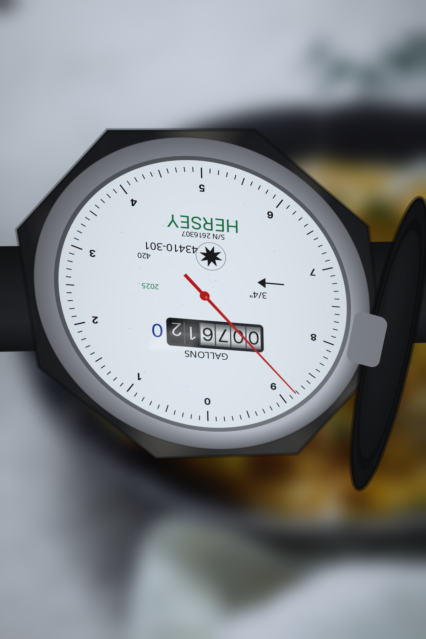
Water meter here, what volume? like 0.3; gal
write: 76118.8; gal
